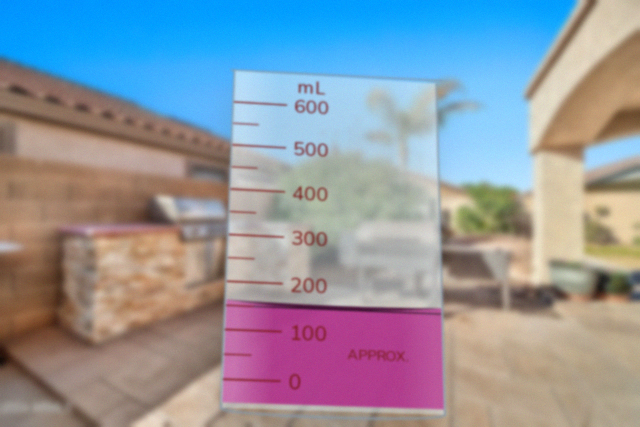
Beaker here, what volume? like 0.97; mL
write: 150; mL
